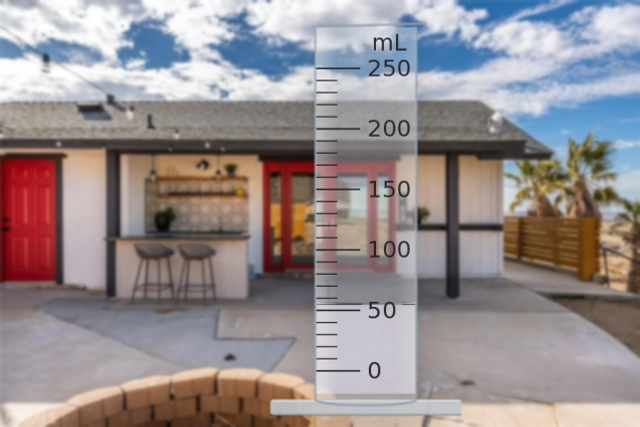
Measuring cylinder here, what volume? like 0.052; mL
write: 55; mL
